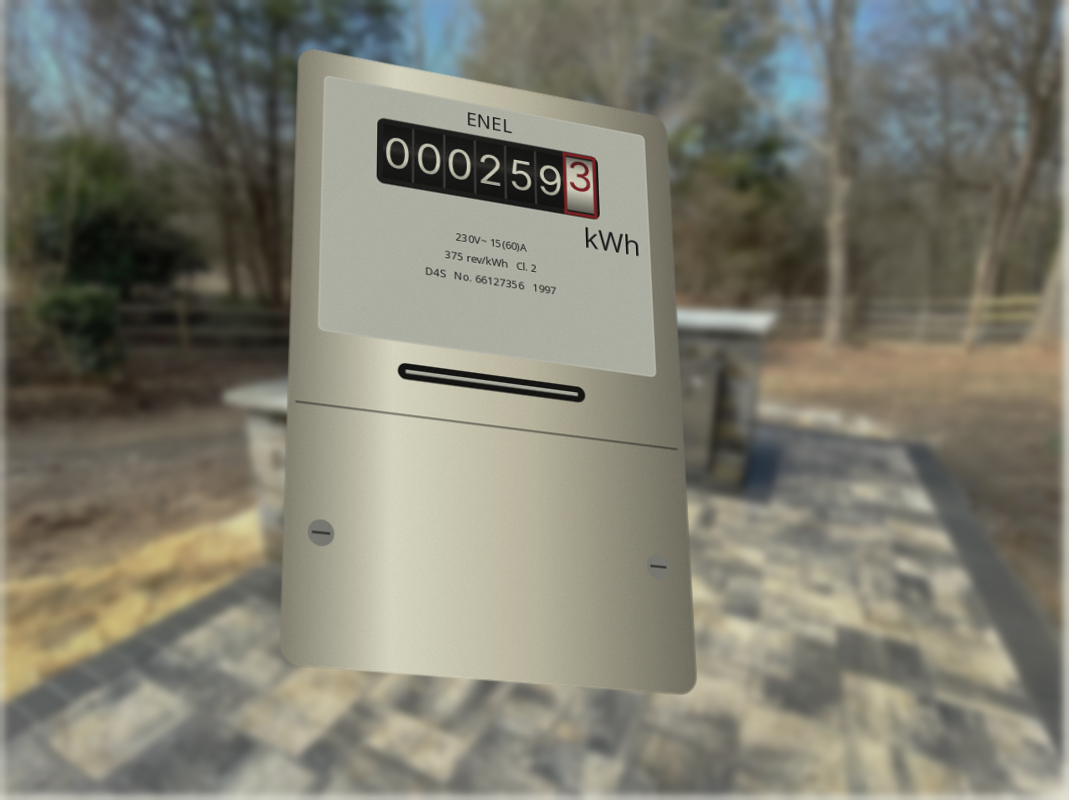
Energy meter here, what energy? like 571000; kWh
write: 259.3; kWh
